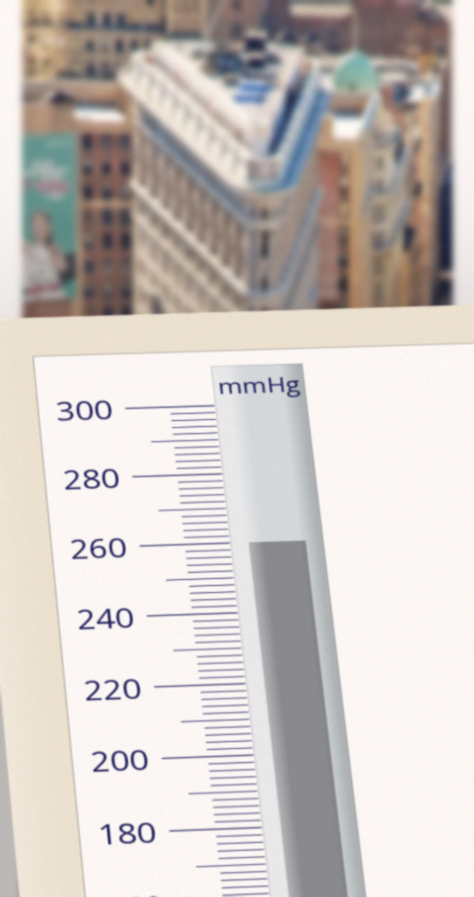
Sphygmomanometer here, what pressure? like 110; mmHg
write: 260; mmHg
